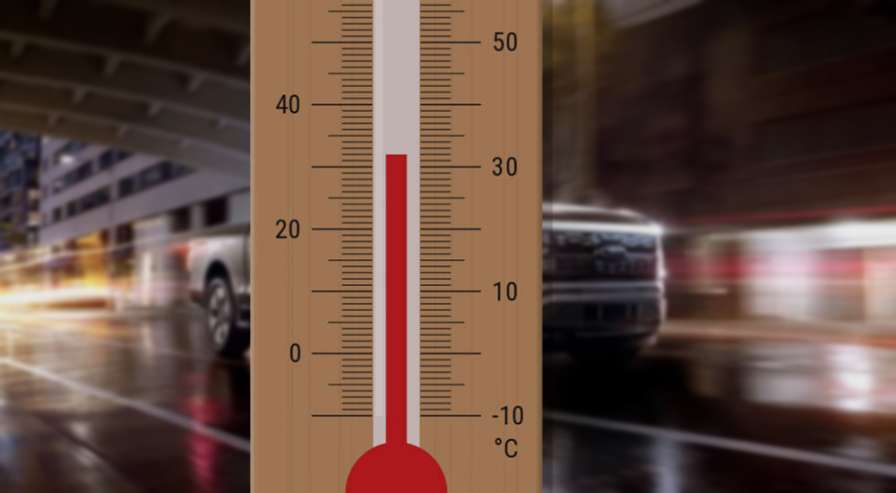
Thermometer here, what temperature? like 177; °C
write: 32; °C
